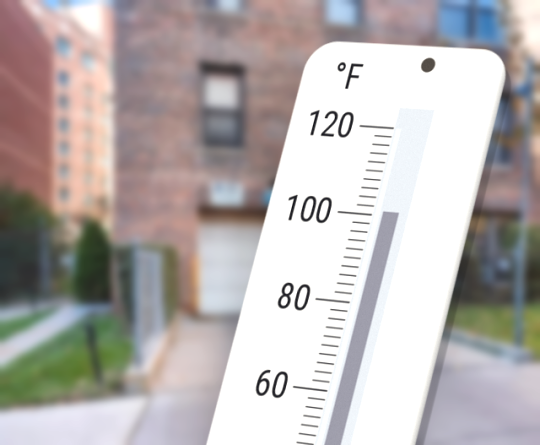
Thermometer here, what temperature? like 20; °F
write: 101; °F
